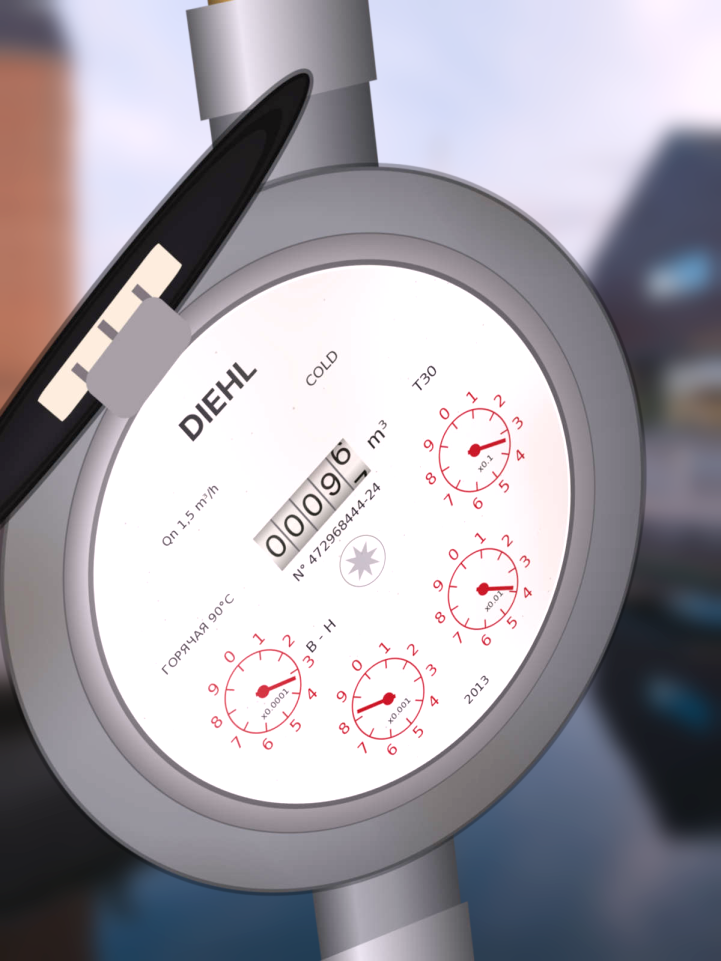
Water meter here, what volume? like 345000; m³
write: 96.3383; m³
